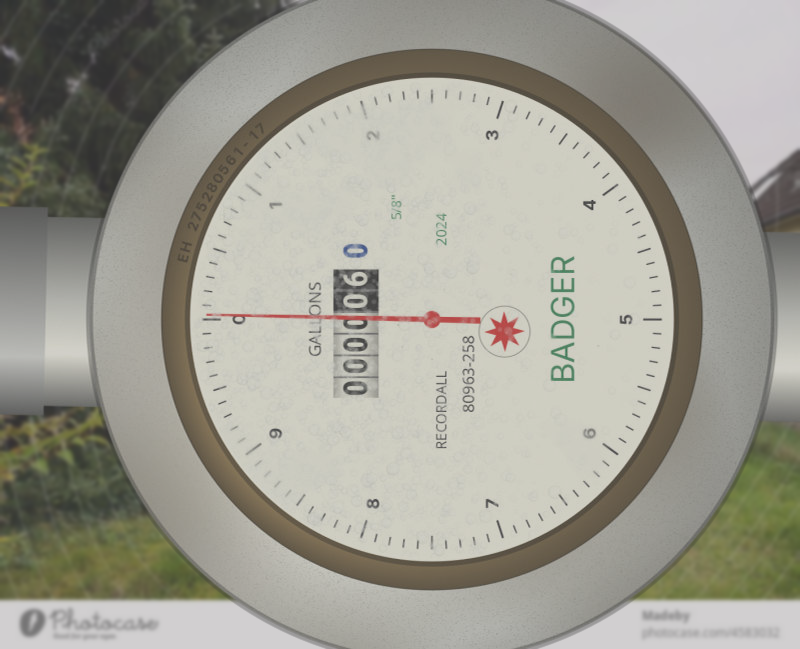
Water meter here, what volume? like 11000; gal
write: 60.0; gal
